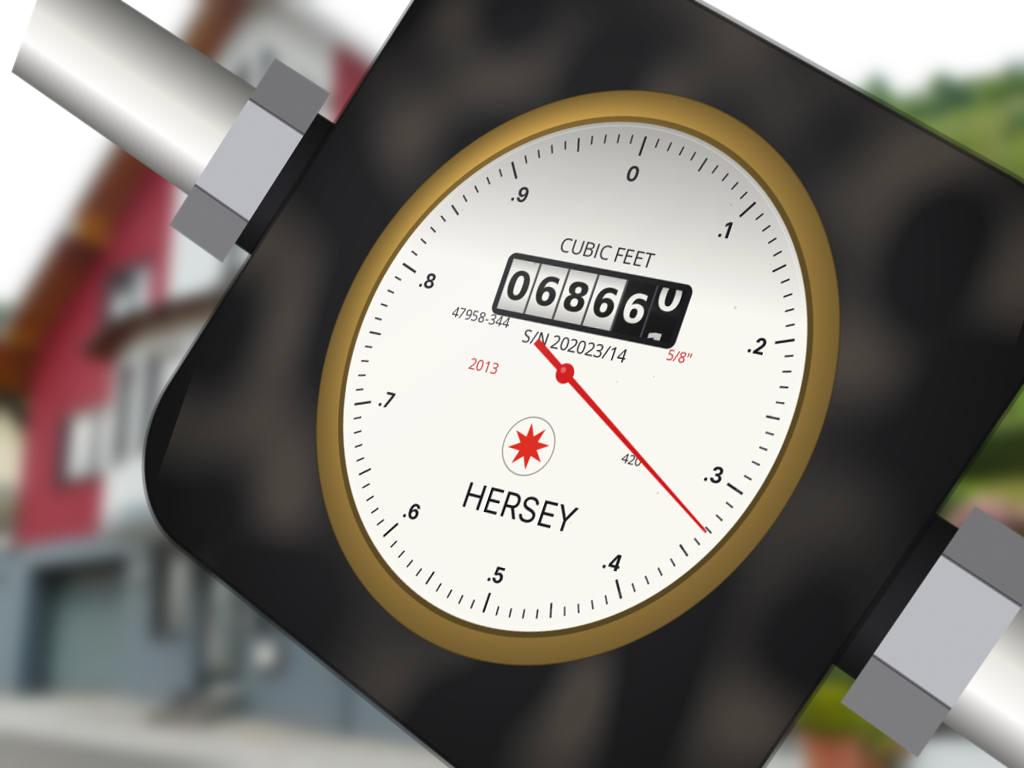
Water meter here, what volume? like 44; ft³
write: 68660.33; ft³
